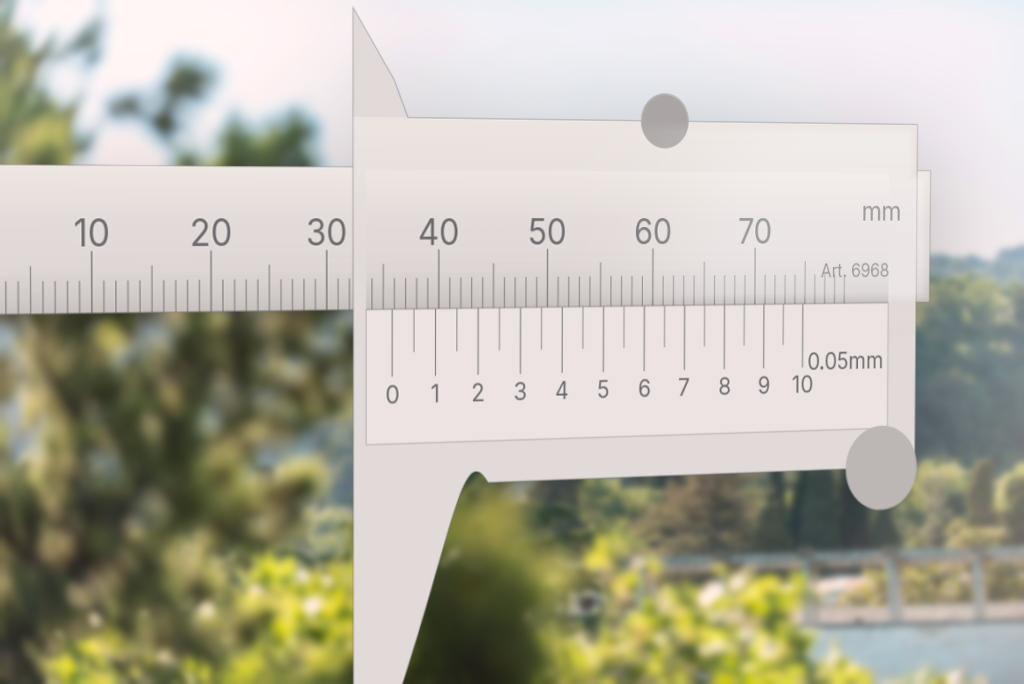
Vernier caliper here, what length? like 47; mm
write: 35.8; mm
